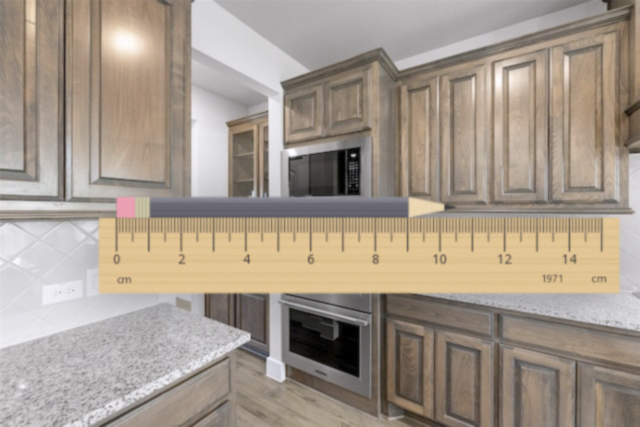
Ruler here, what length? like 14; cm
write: 10.5; cm
